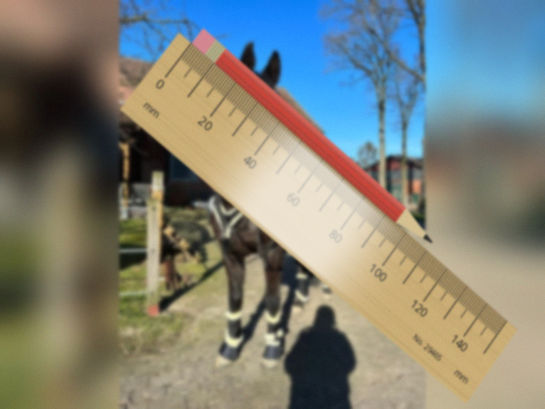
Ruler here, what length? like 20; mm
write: 110; mm
